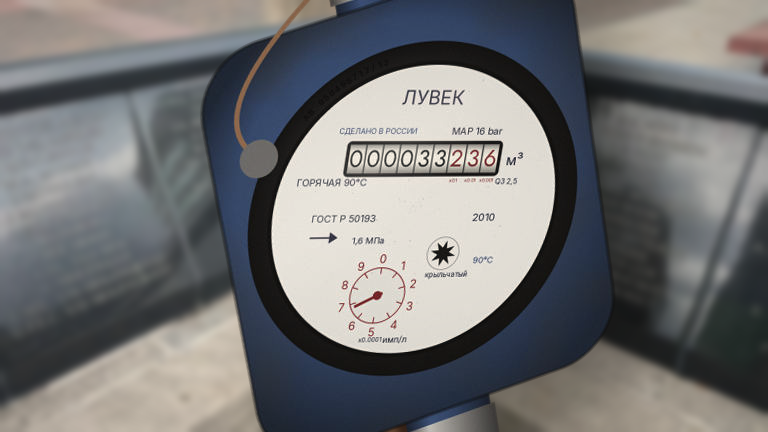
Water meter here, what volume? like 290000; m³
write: 33.2366; m³
